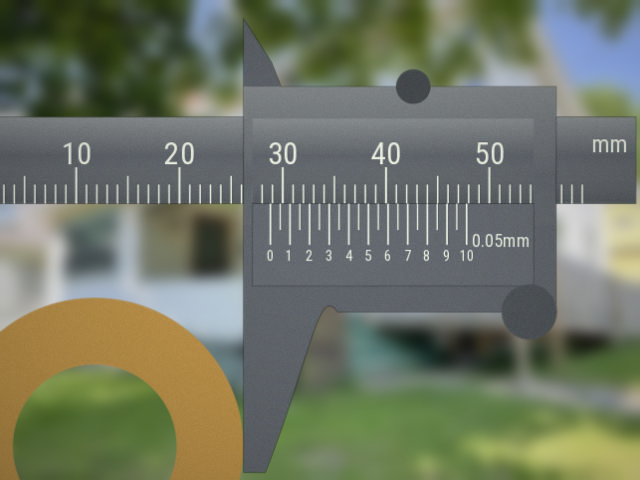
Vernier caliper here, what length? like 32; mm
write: 28.8; mm
